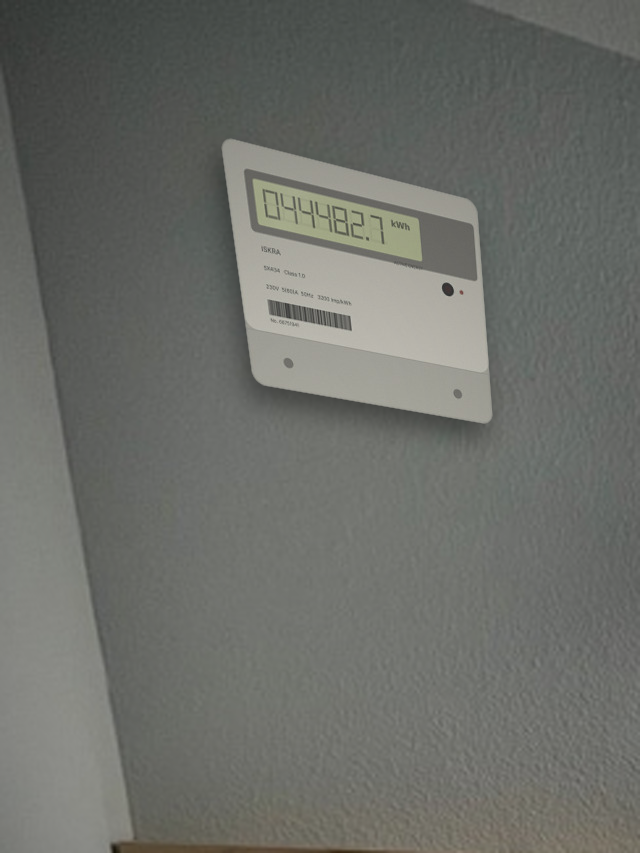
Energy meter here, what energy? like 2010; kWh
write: 44482.7; kWh
